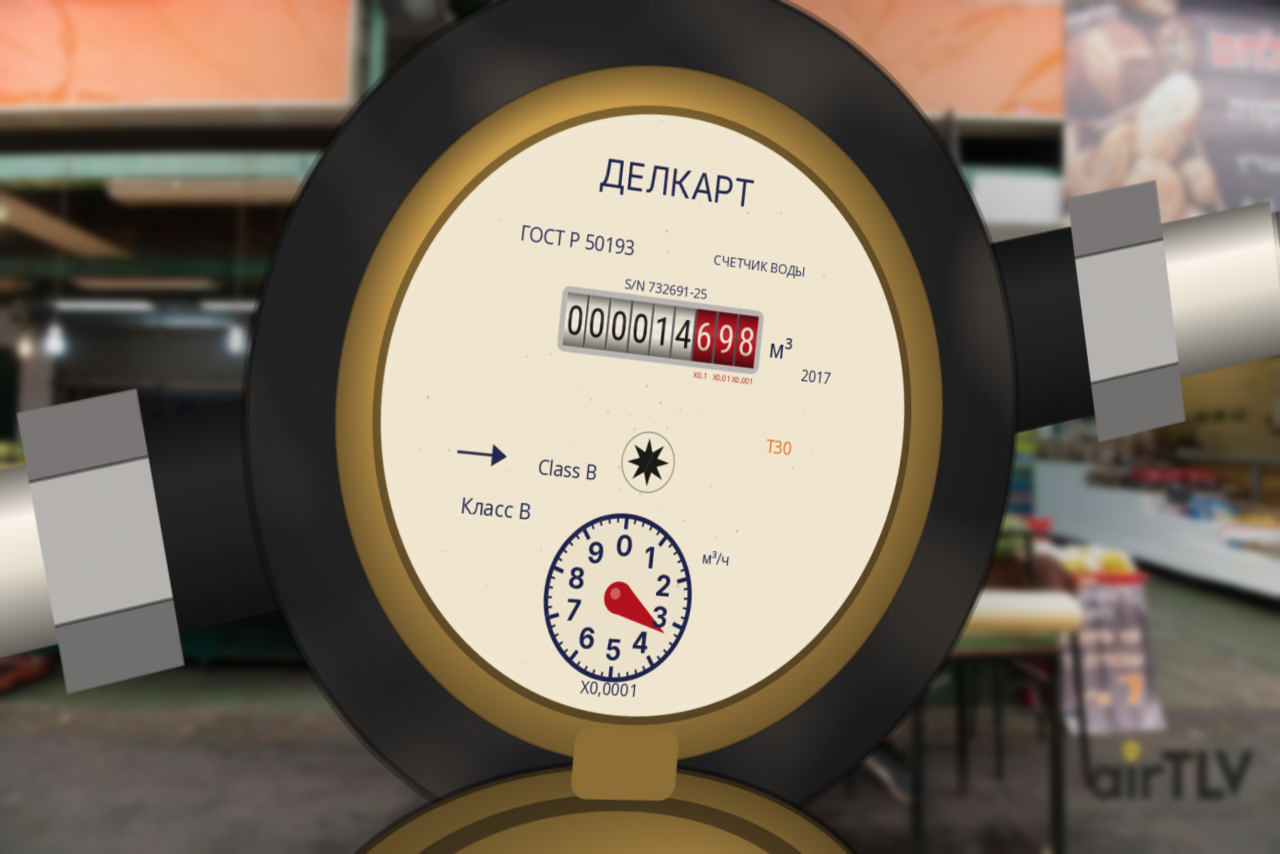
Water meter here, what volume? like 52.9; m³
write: 14.6983; m³
